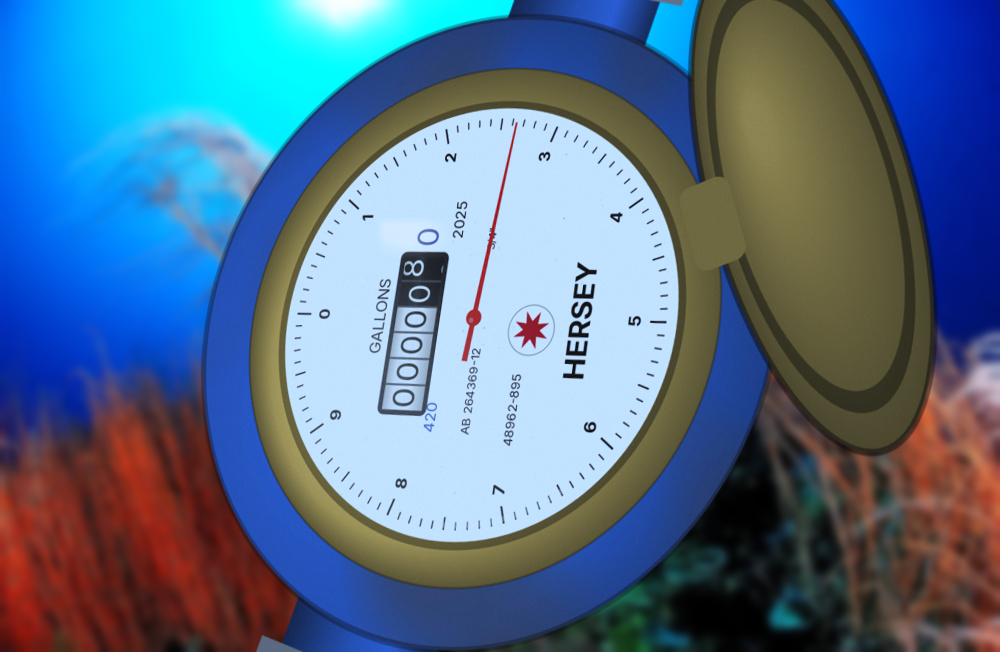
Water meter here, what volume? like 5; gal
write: 82.6; gal
